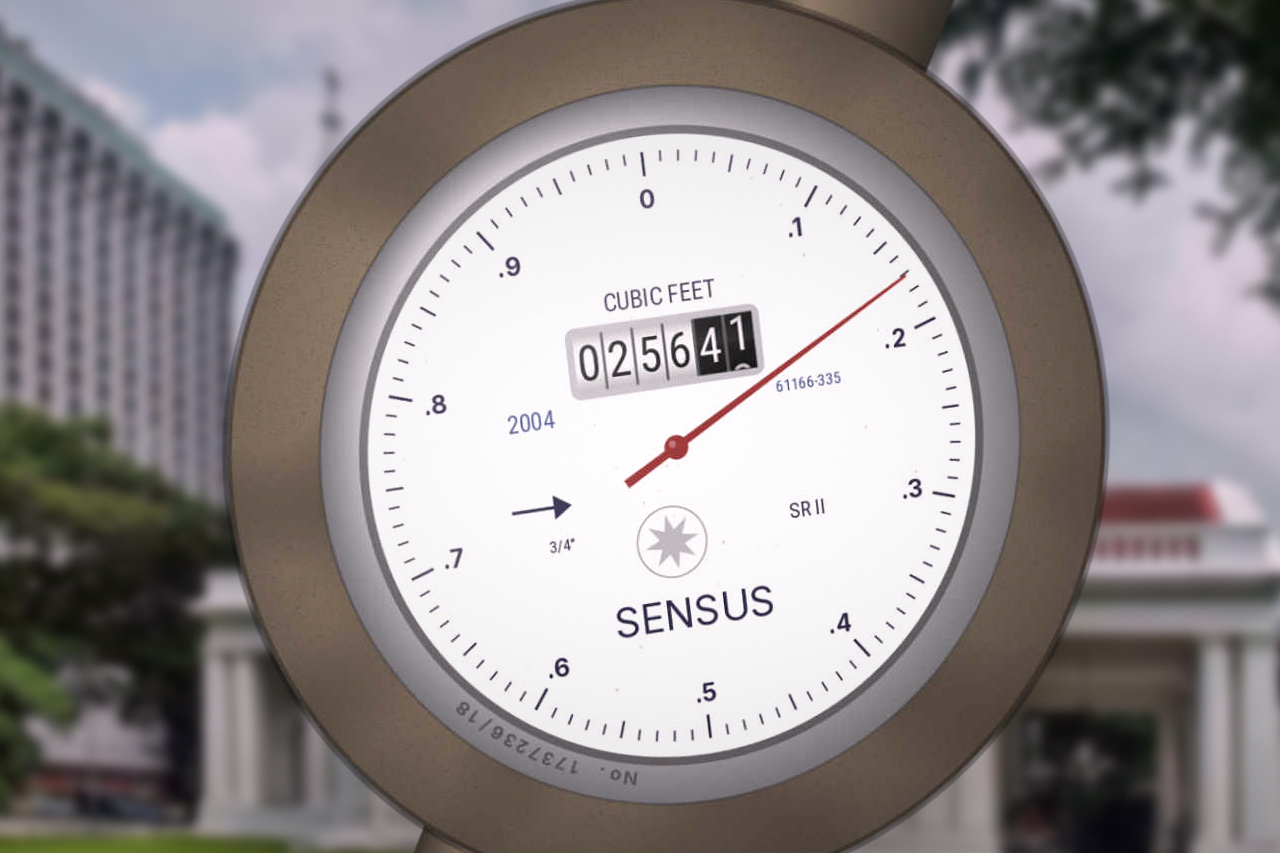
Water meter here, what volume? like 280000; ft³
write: 25641.17; ft³
